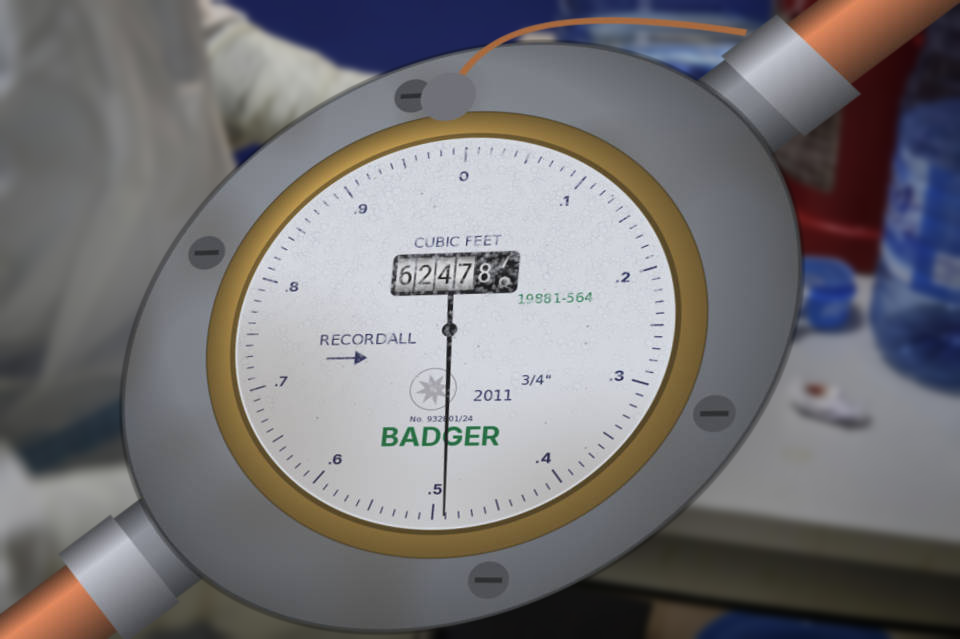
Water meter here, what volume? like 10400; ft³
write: 624787.49; ft³
